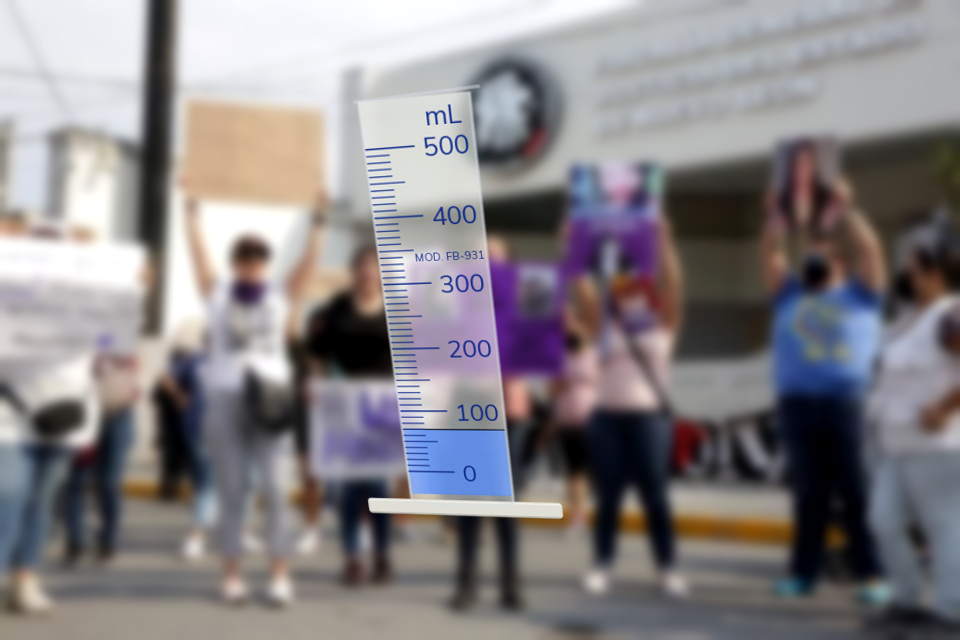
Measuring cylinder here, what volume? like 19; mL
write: 70; mL
